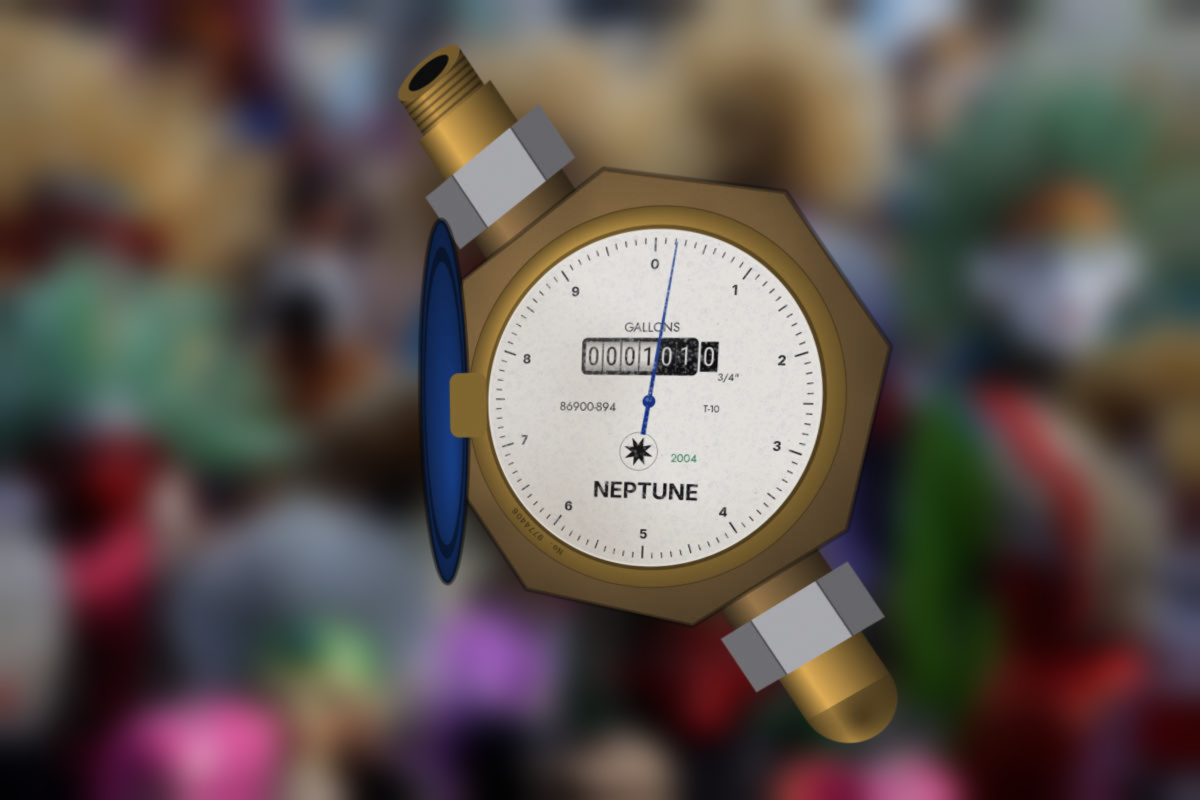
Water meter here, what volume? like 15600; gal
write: 1010.2; gal
